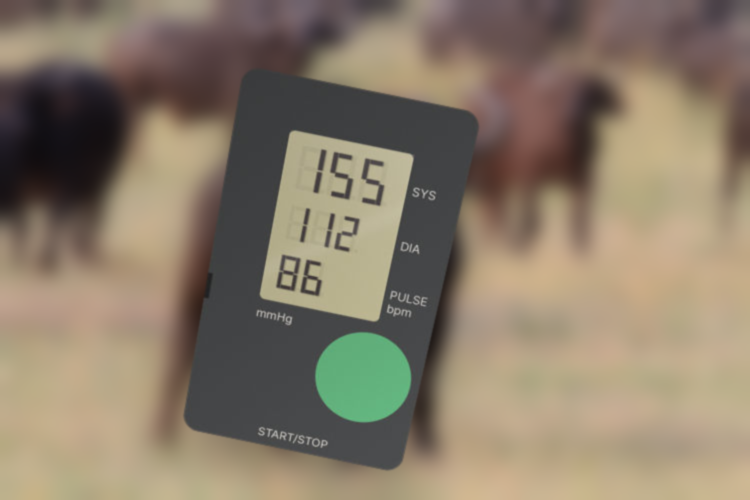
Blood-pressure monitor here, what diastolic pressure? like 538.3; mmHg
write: 112; mmHg
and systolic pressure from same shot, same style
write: 155; mmHg
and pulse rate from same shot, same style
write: 86; bpm
